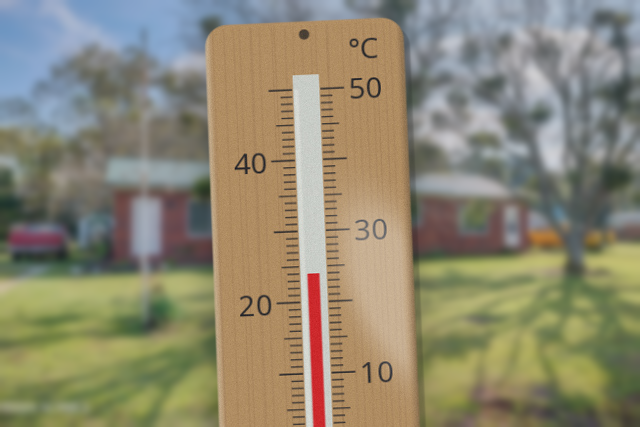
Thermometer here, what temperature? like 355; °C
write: 24; °C
